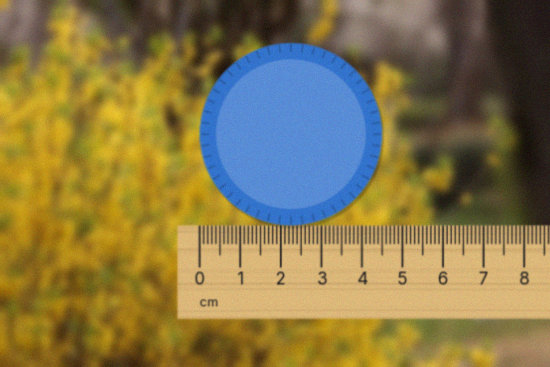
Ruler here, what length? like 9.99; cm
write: 4.5; cm
